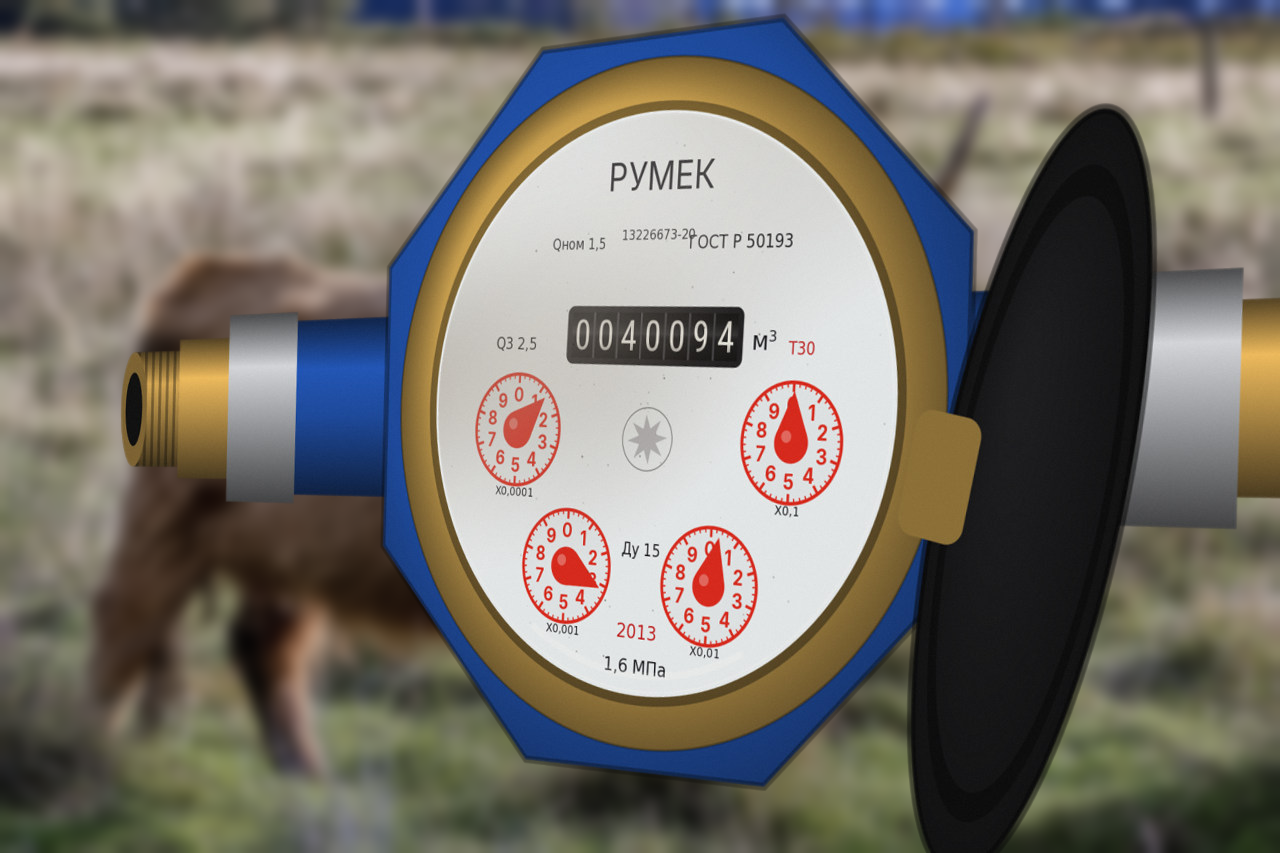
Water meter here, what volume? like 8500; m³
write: 40094.0031; m³
